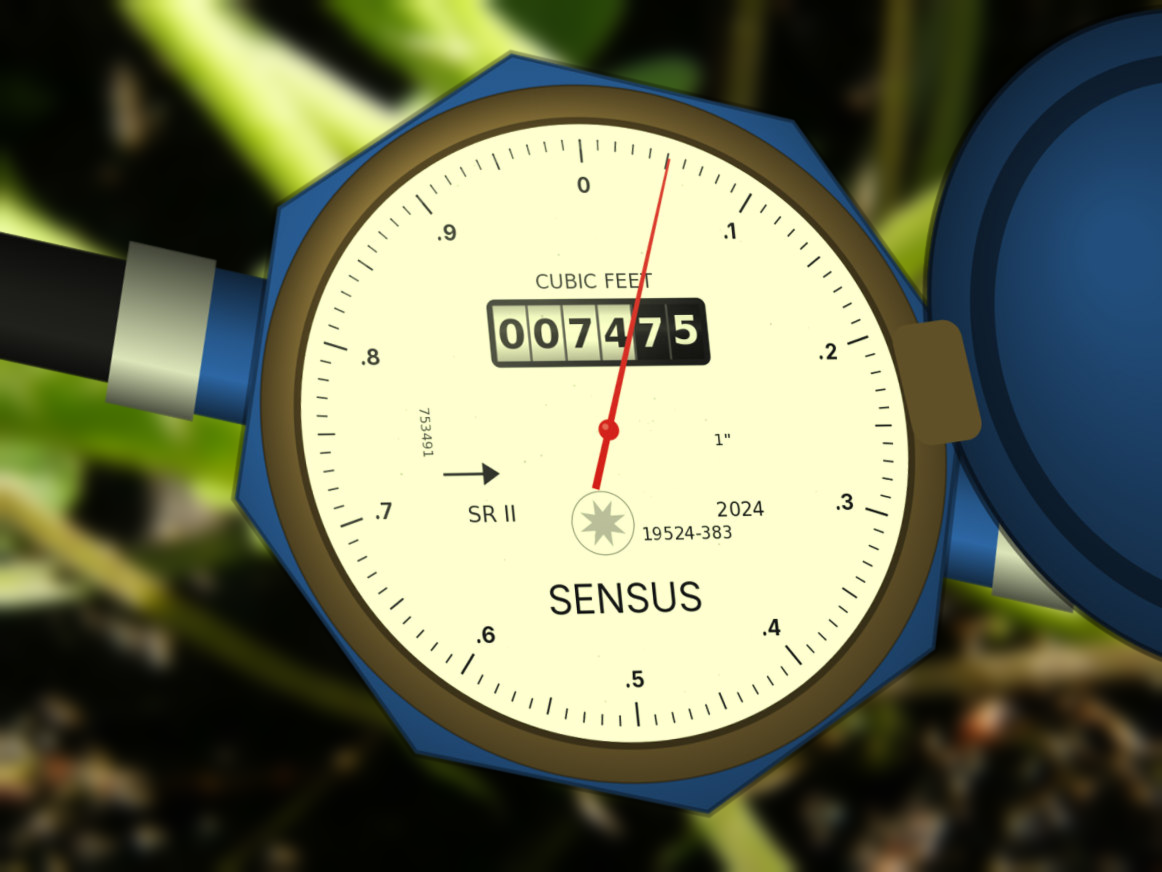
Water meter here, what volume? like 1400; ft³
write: 7475.05; ft³
